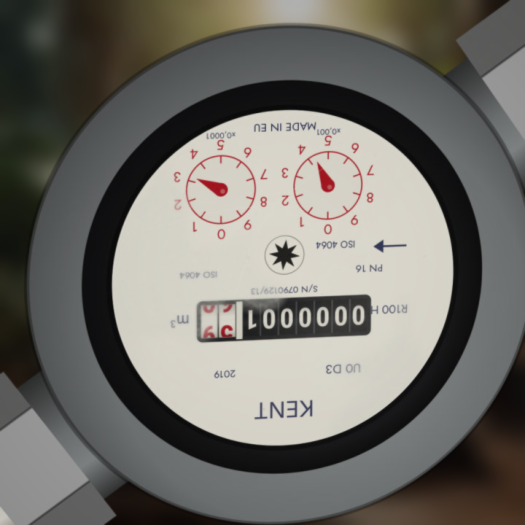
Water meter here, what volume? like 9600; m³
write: 1.5943; m³
